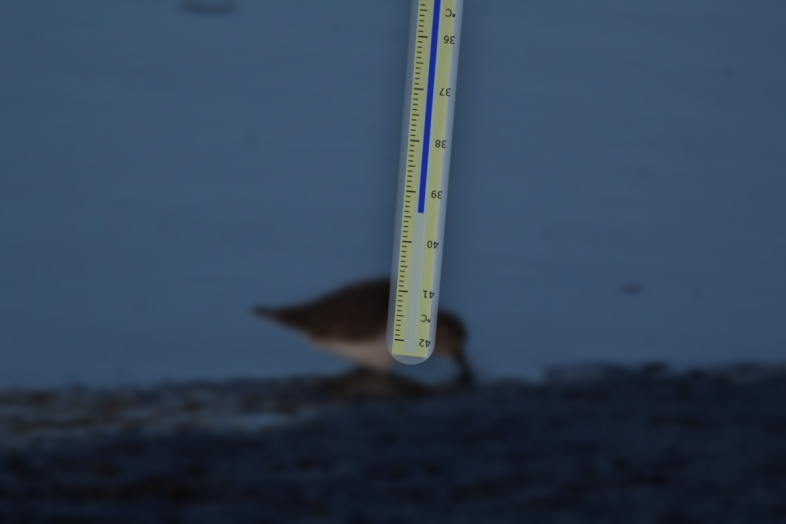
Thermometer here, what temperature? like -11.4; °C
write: 39.4; °C
